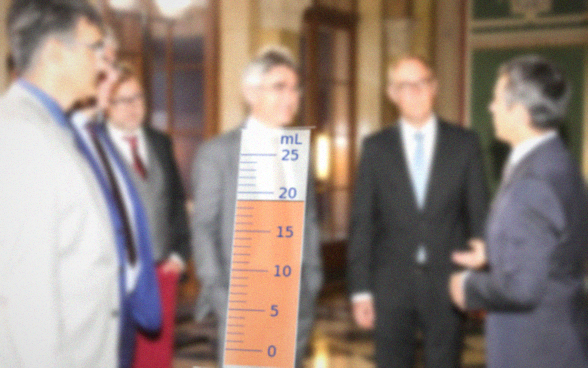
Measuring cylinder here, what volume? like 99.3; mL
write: 19; mL
